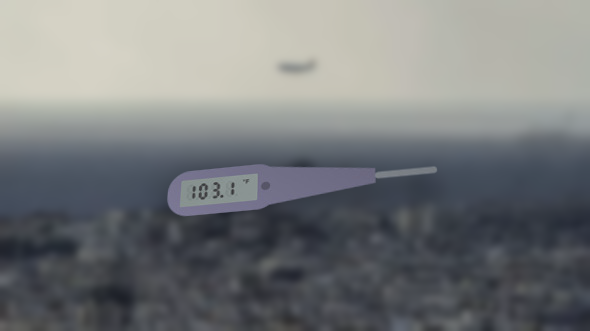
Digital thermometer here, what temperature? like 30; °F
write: 103.1; °F
